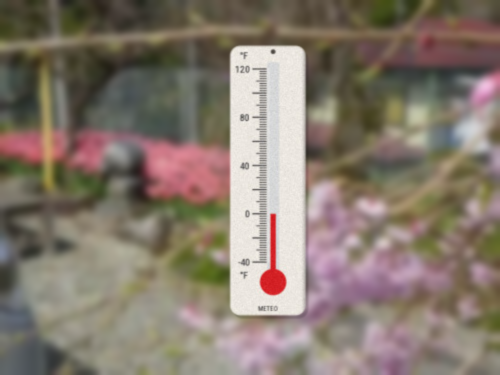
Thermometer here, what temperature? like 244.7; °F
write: 0; °F
